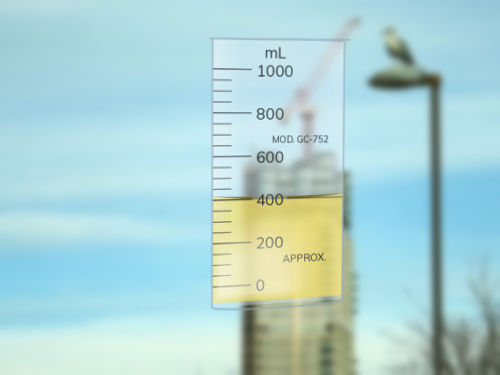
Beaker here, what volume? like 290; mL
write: 400; mL
